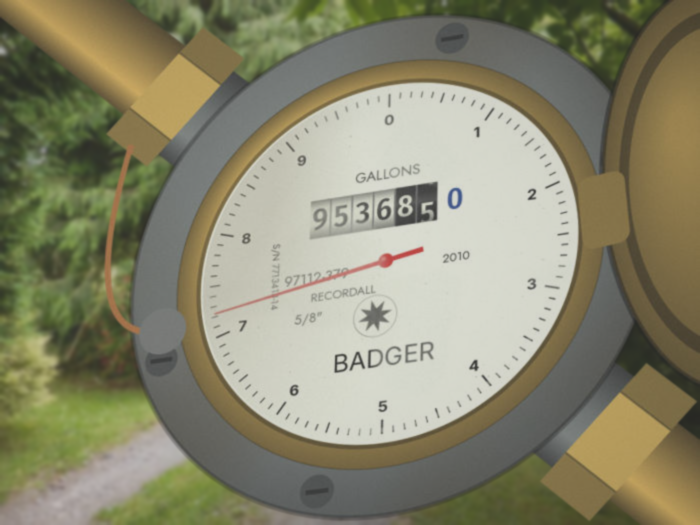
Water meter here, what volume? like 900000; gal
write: 9536847.2; gal
